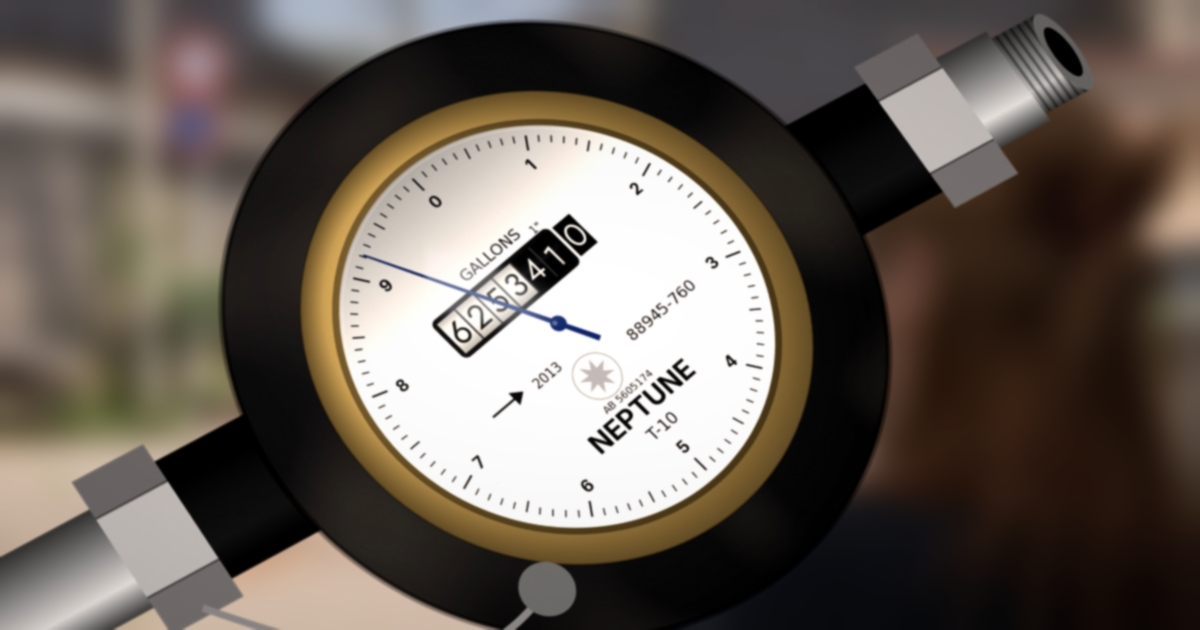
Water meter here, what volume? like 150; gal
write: 6253409.2; gal
